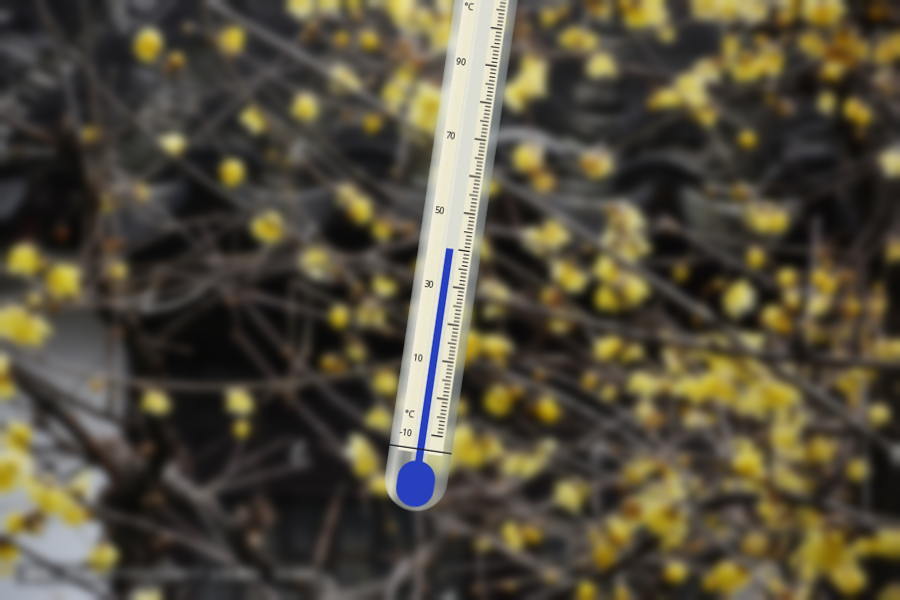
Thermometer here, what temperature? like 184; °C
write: 40; °C
